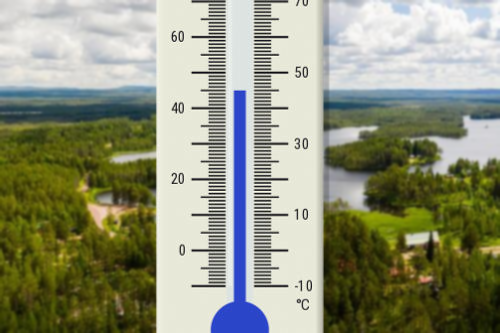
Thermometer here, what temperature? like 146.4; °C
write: 45; °C
